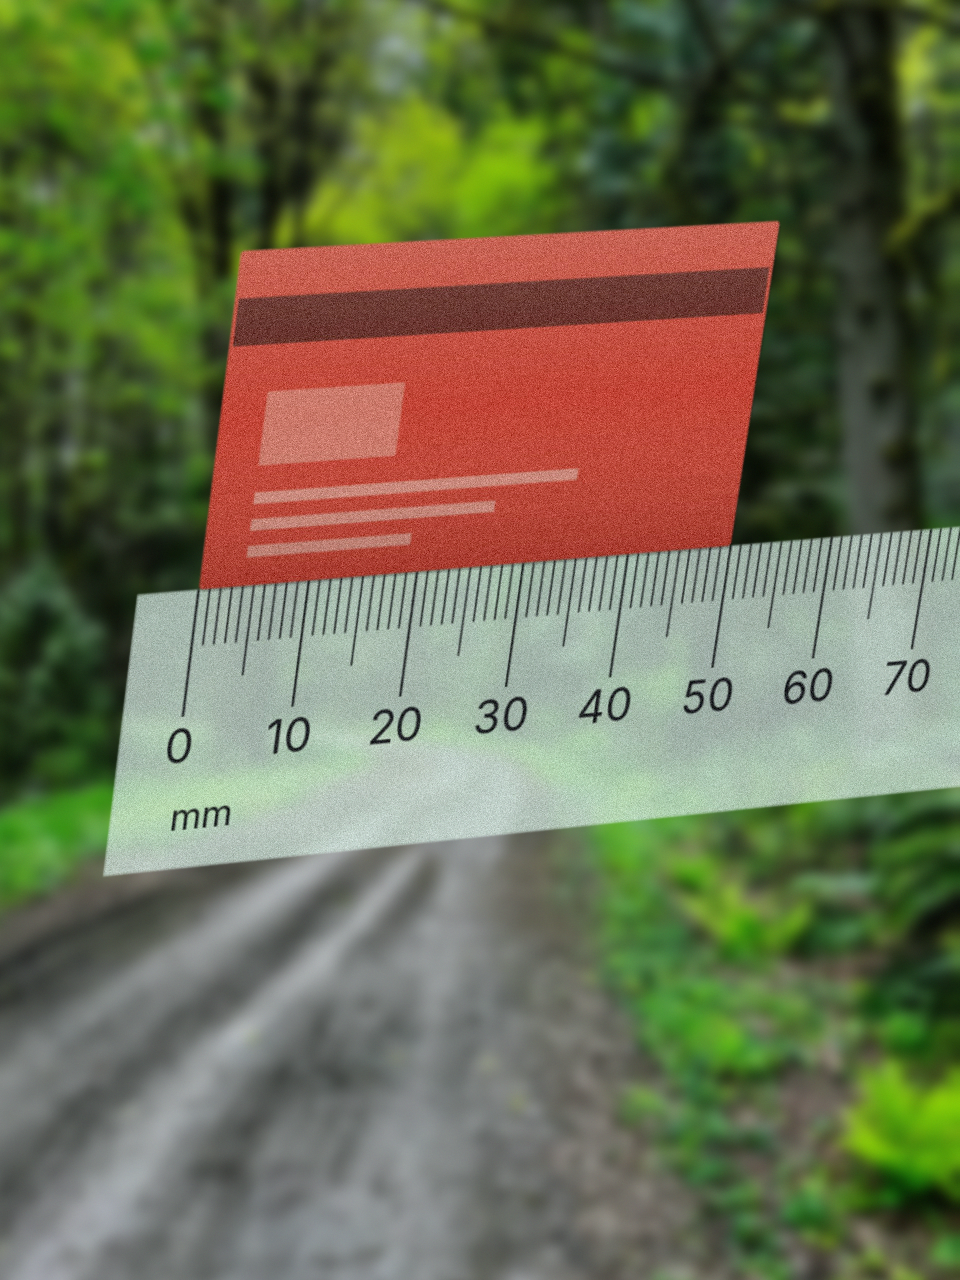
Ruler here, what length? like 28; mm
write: 50; mm
